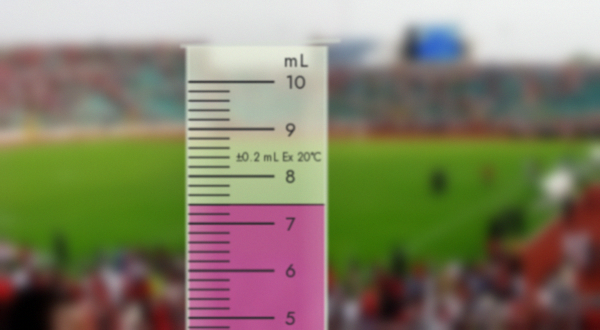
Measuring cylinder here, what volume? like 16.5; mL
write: 7.4; mL
